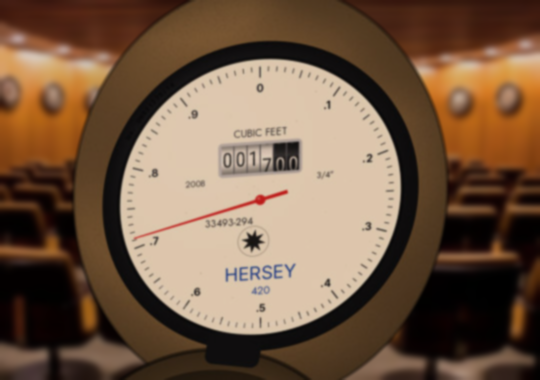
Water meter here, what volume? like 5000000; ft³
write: 1699.71; ft³
